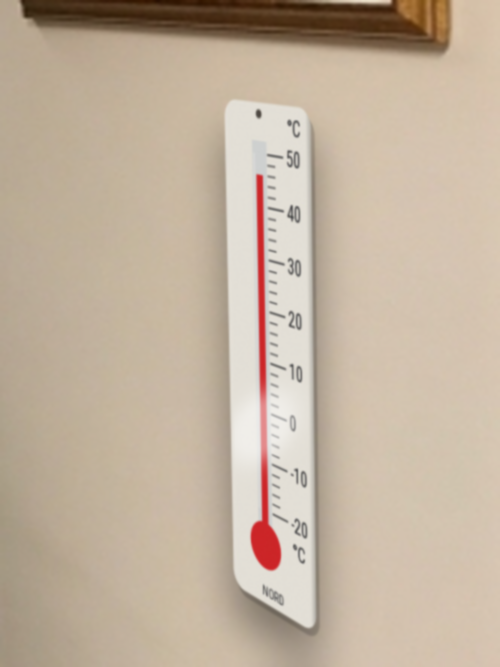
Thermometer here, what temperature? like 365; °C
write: 46; °C
